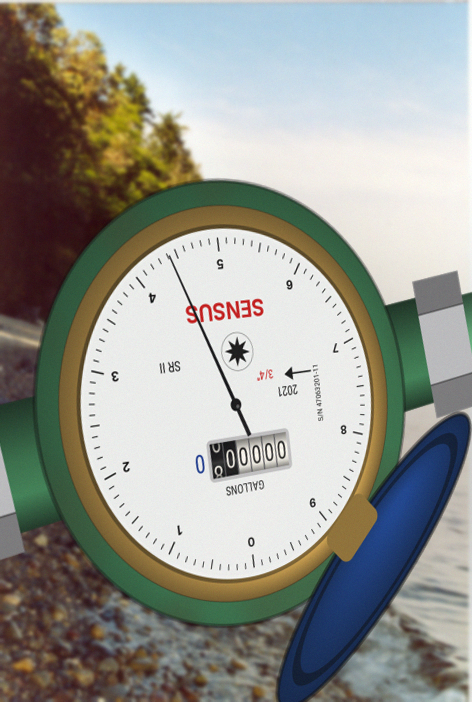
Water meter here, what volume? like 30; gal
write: 84.4; gal
